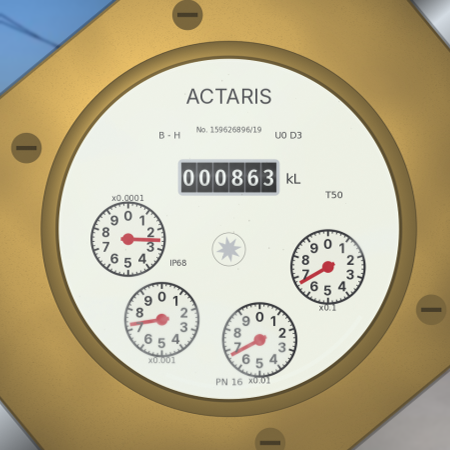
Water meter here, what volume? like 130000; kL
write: 863.6672; kL
